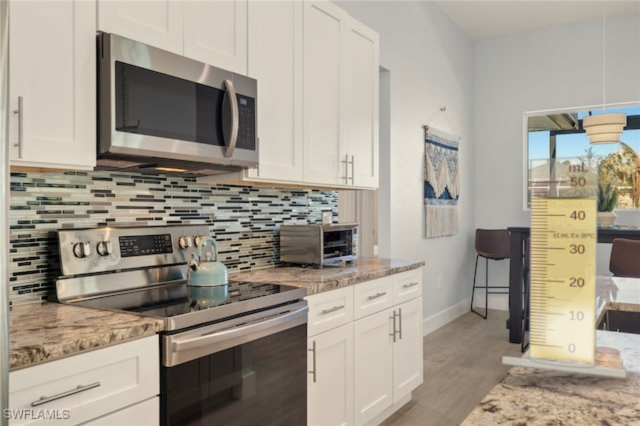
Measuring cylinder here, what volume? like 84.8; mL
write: 45; mL
